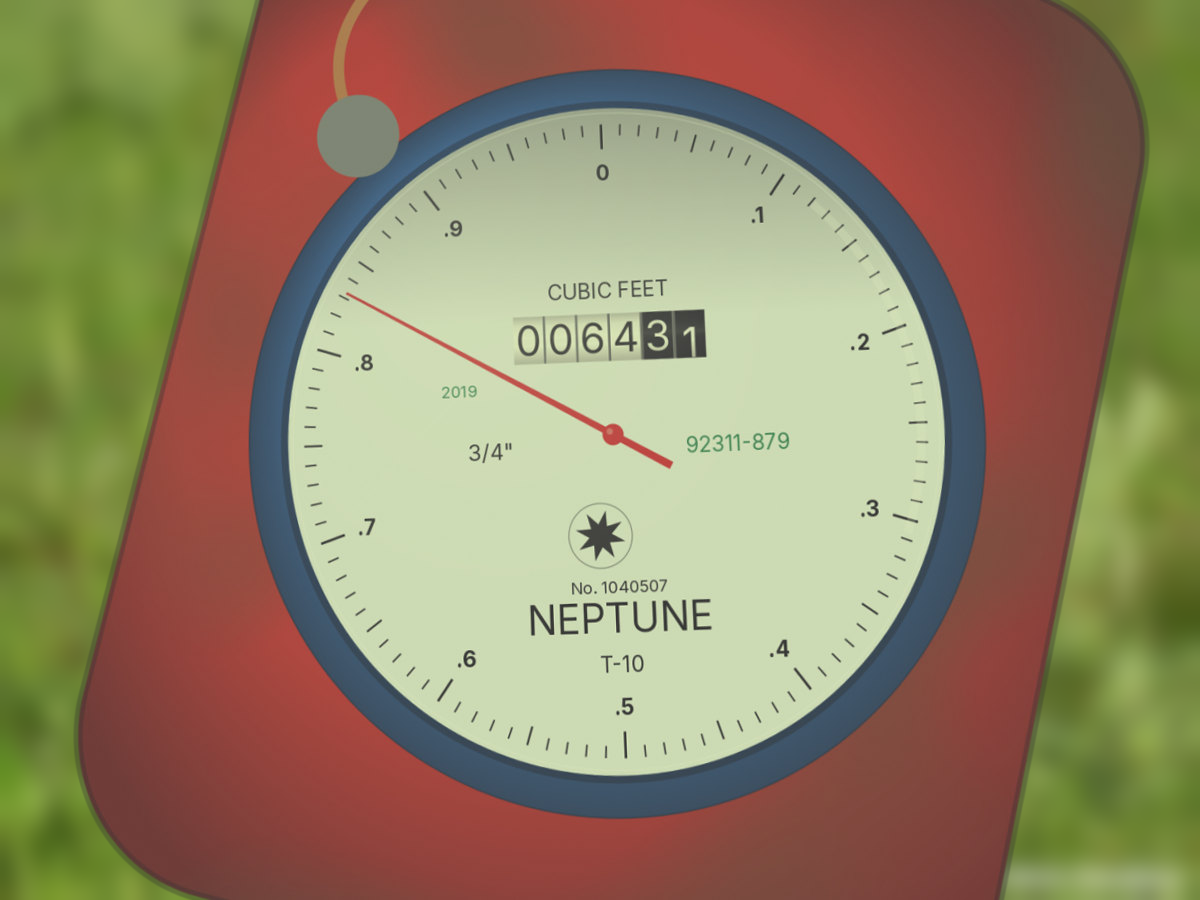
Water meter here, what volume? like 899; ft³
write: 6430.83; ft³
